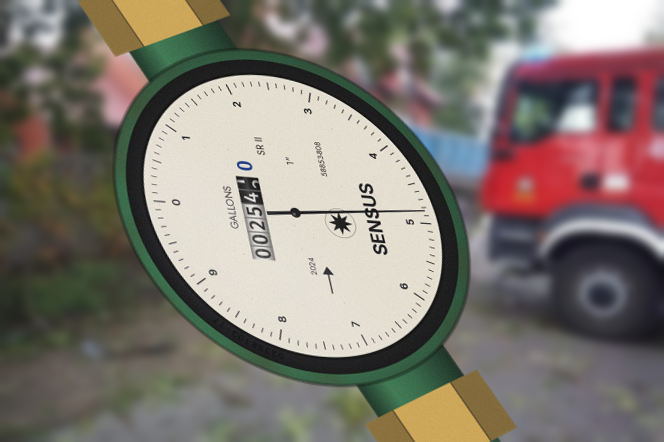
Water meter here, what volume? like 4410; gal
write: 25414.8; gal
